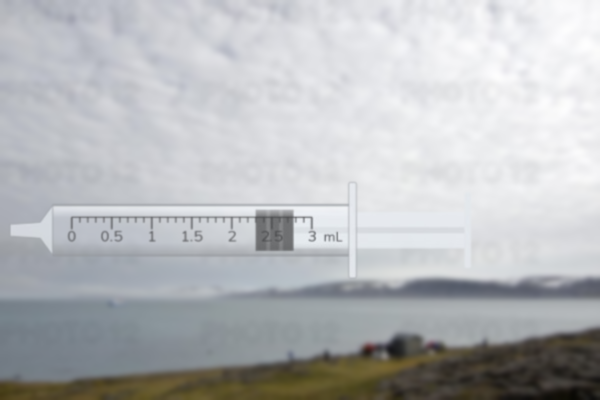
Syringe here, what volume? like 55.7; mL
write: 2.3; mL
